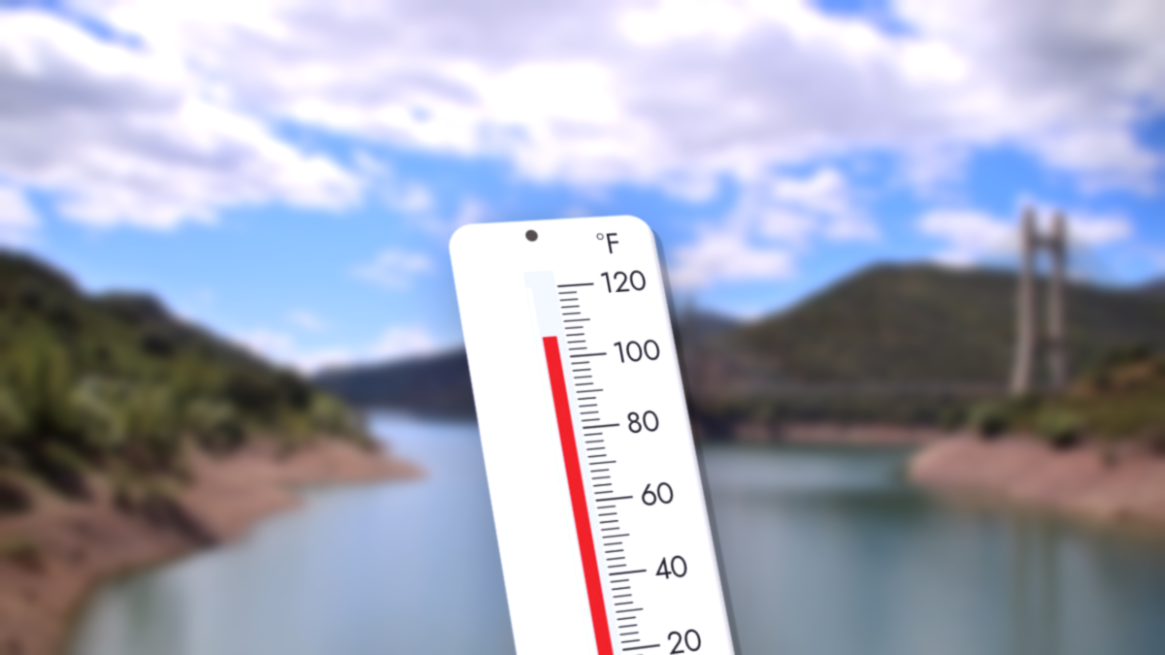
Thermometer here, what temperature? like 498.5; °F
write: 106; °F
